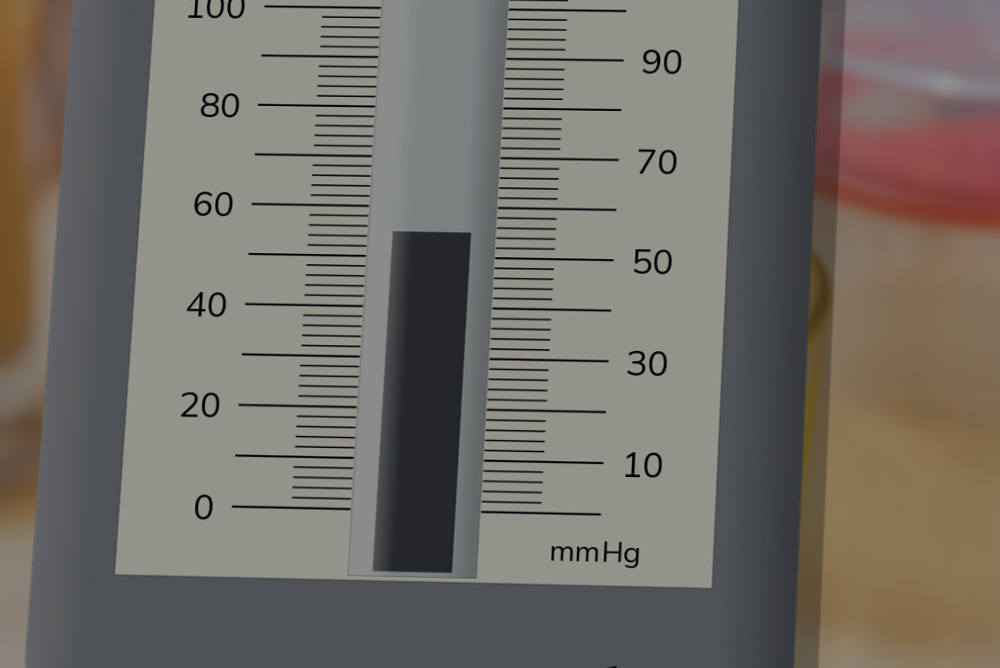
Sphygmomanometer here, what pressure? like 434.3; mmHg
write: 55; mmHg
